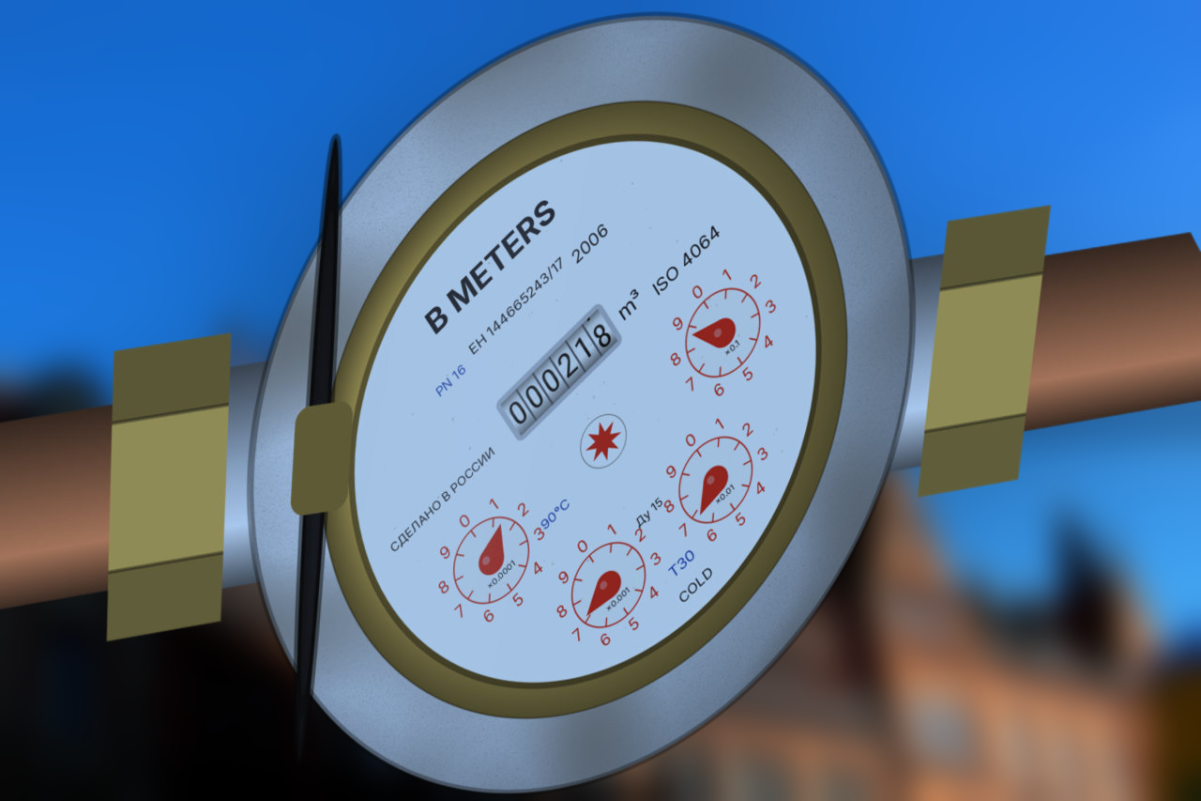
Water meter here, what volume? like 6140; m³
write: 217.8671; m³
